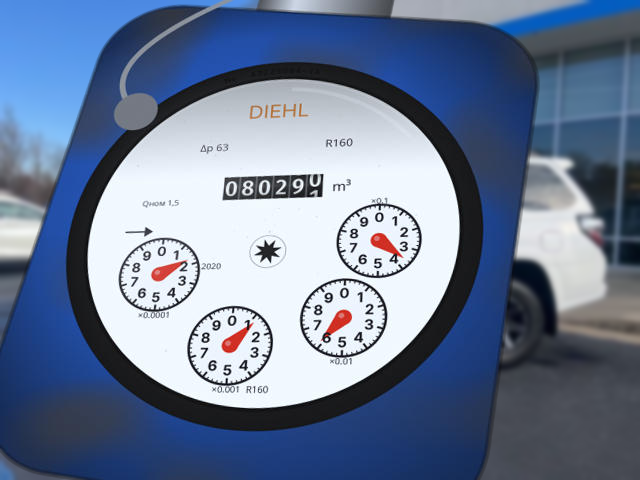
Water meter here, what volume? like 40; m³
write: 80290.3611; m³
